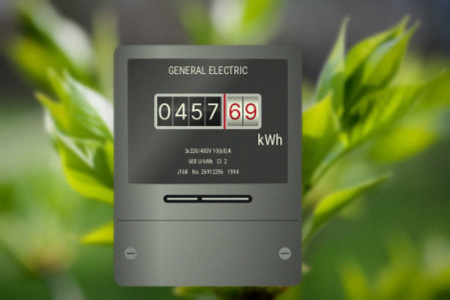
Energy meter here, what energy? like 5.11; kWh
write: 457.69; kWh
